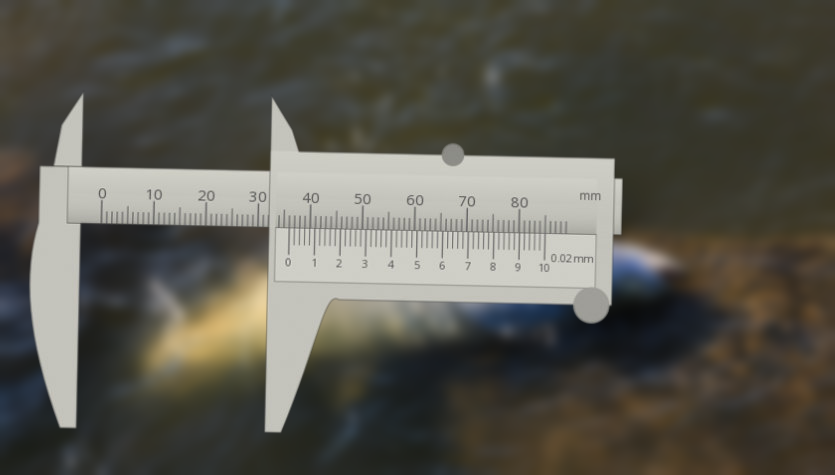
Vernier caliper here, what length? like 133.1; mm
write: 36.0; mm
